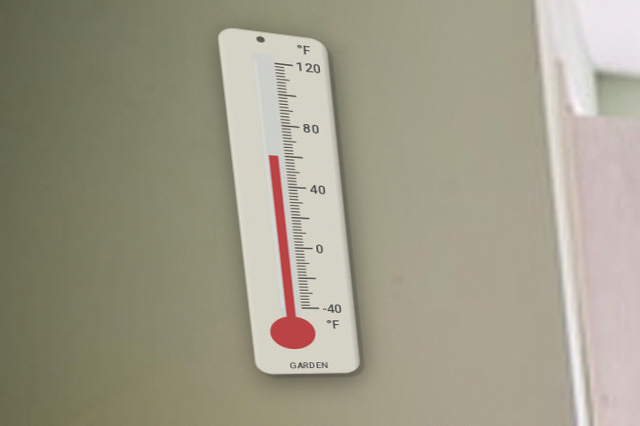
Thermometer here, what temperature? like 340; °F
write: 60; °F
